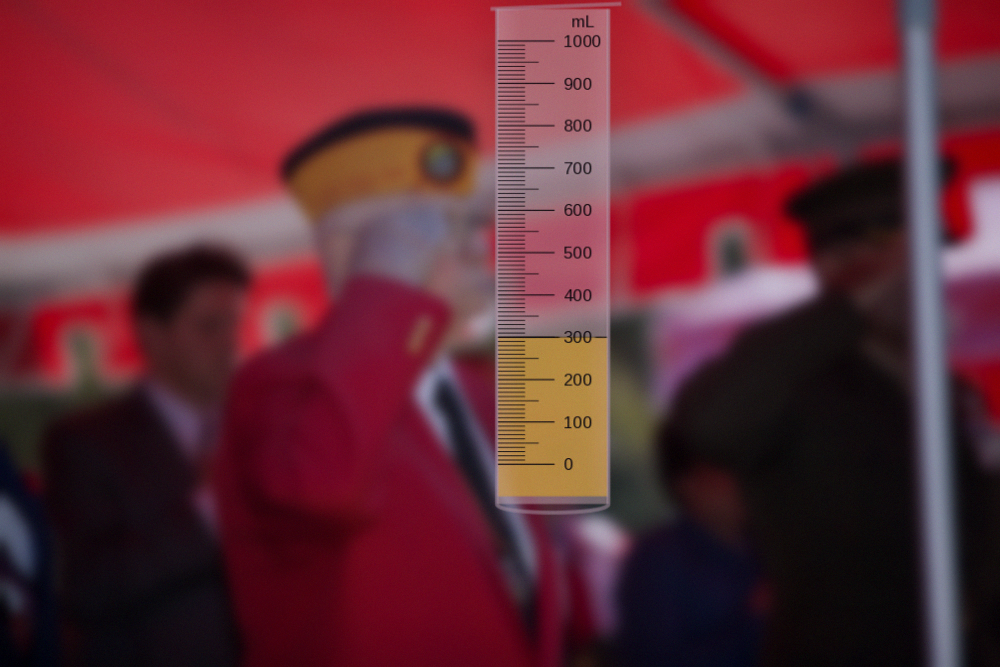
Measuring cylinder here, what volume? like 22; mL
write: 300; mL
